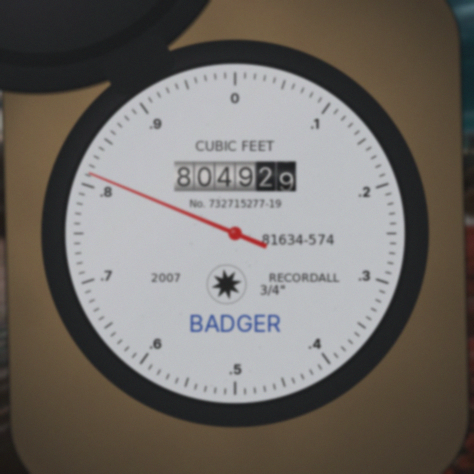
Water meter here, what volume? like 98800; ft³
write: 804928.81; ft³
